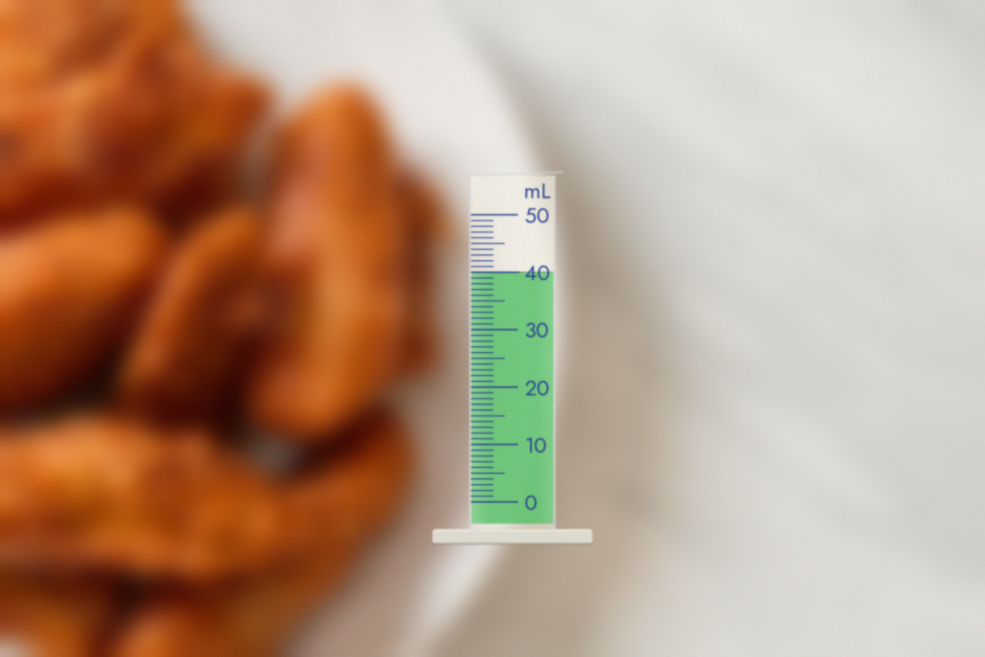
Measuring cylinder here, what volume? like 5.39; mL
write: 40; mL
